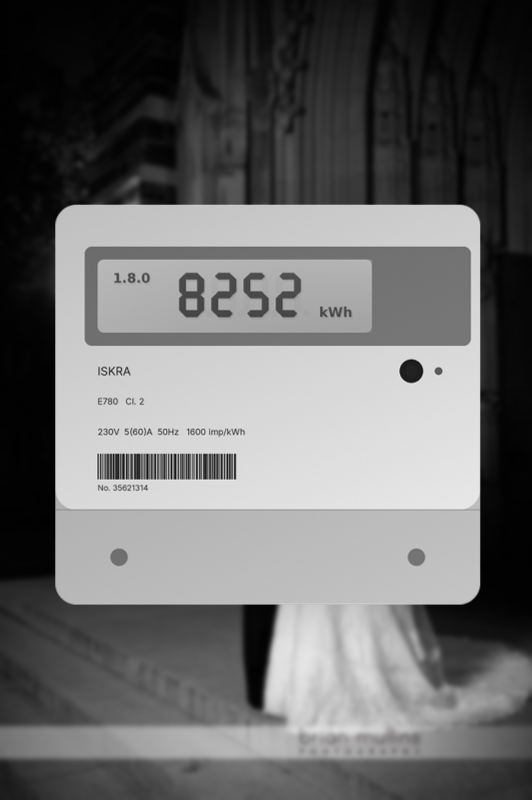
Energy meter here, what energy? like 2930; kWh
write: 8252; kWh
